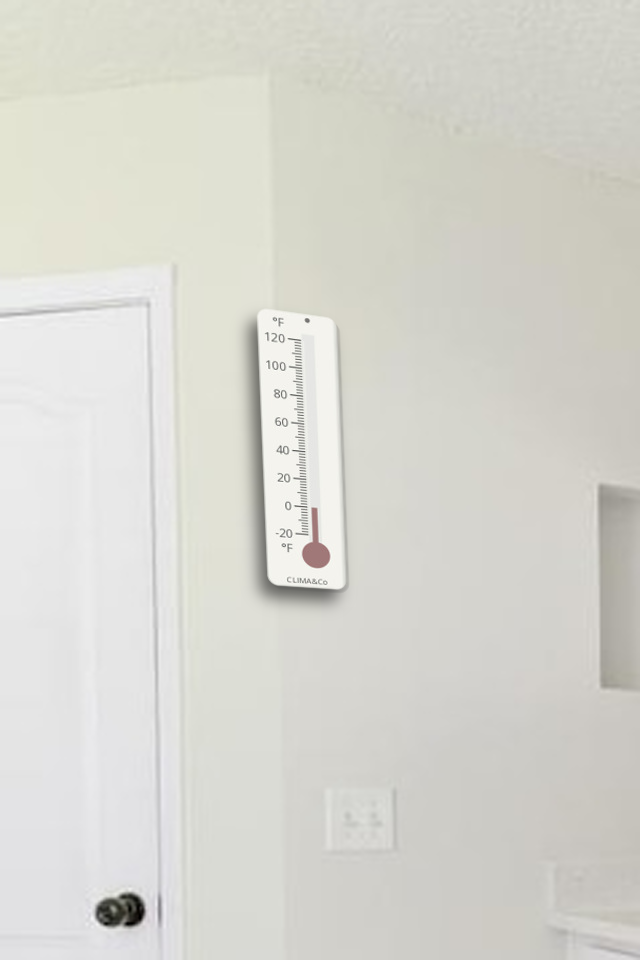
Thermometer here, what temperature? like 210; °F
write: 0; °F
